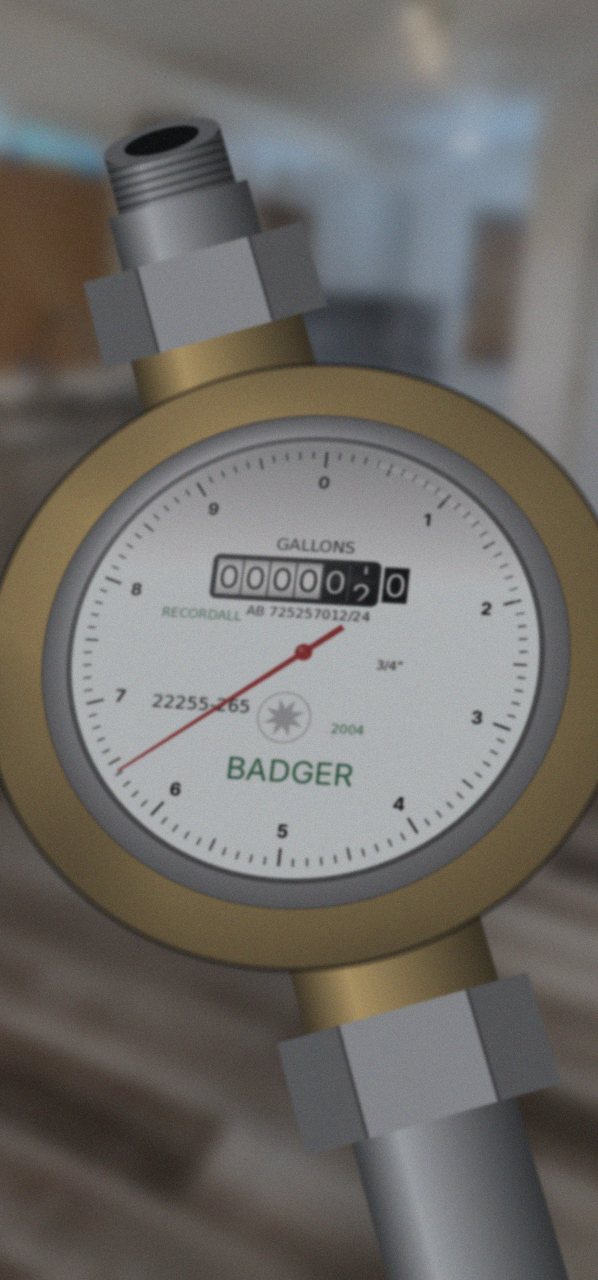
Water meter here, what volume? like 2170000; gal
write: 16.4; gal
